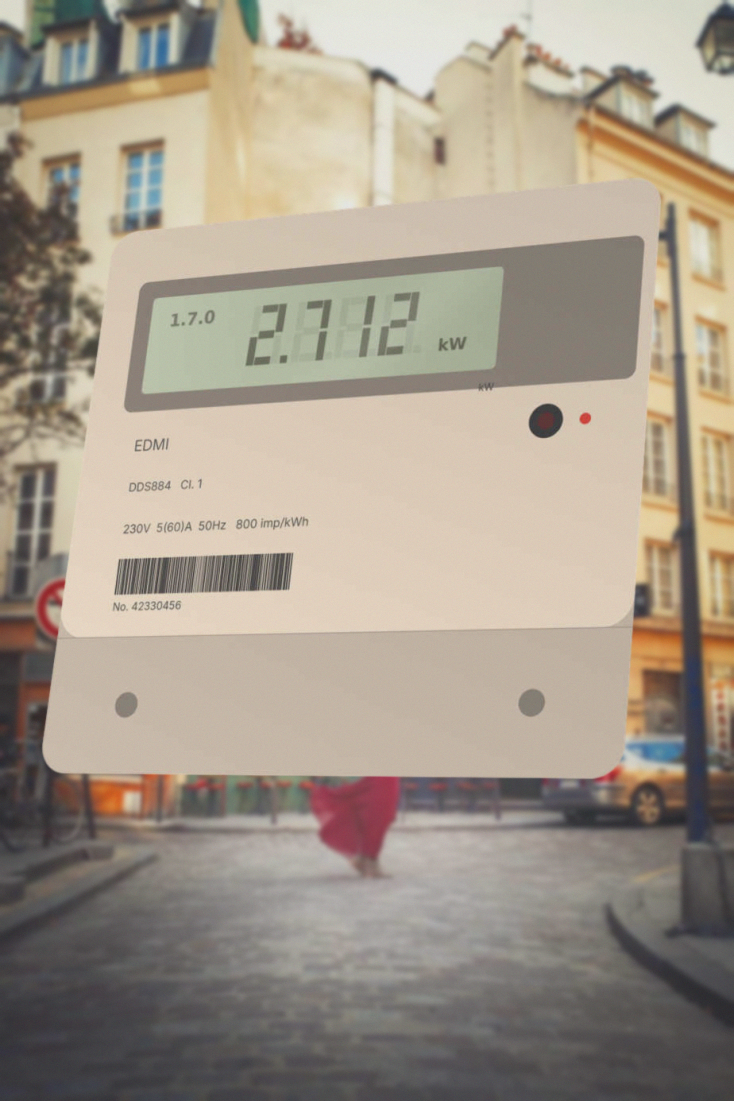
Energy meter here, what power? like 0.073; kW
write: 2.712; kW
